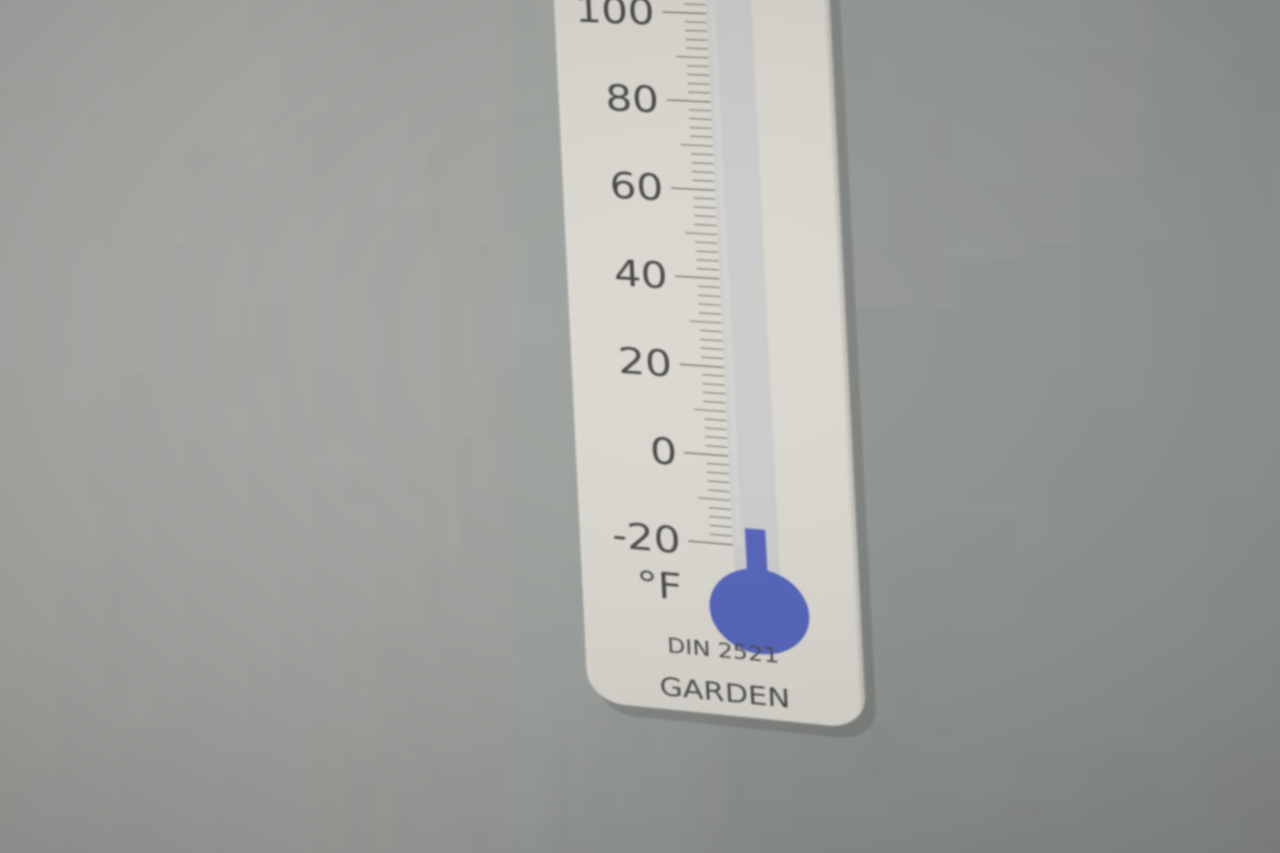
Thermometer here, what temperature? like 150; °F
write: -16; °F
